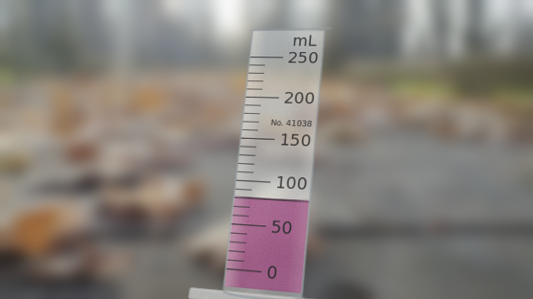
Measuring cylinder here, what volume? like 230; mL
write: 80; mL
